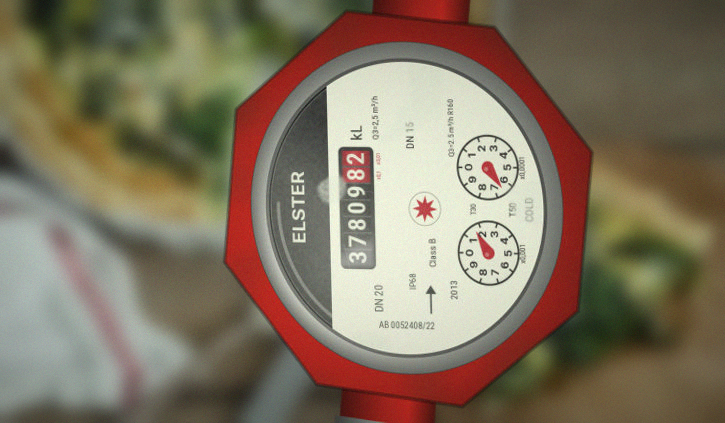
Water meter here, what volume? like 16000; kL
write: 37809.8216; kL
